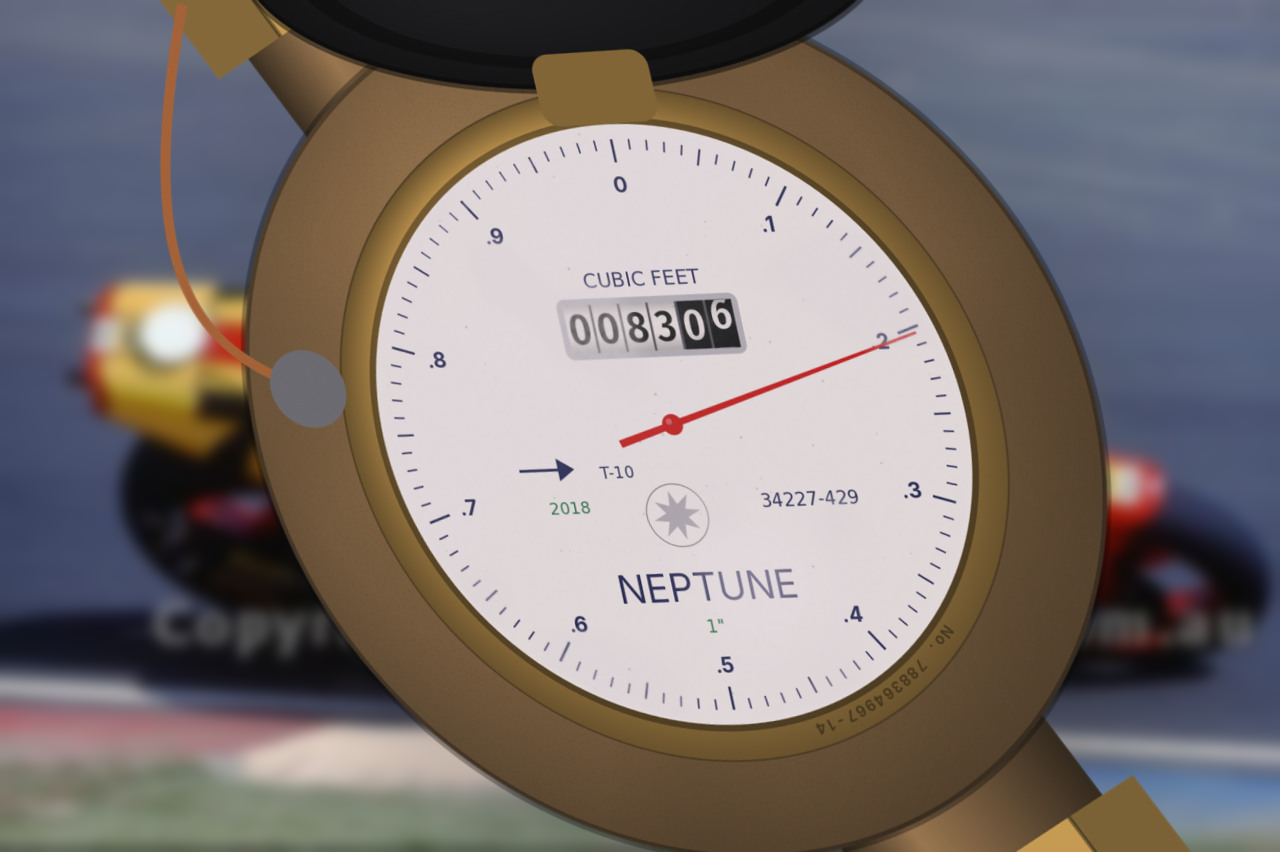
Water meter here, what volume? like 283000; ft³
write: 8306.20; ft³
